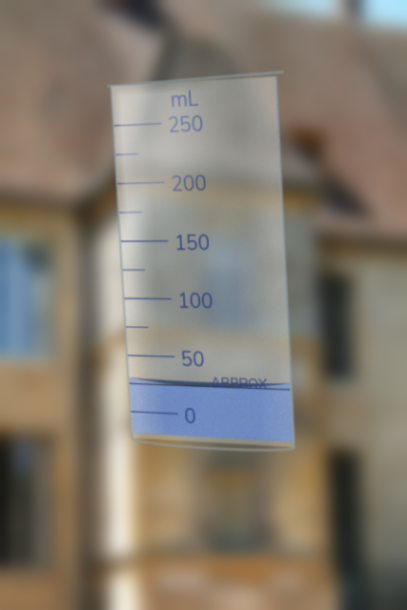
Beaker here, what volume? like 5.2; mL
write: 25; mL
